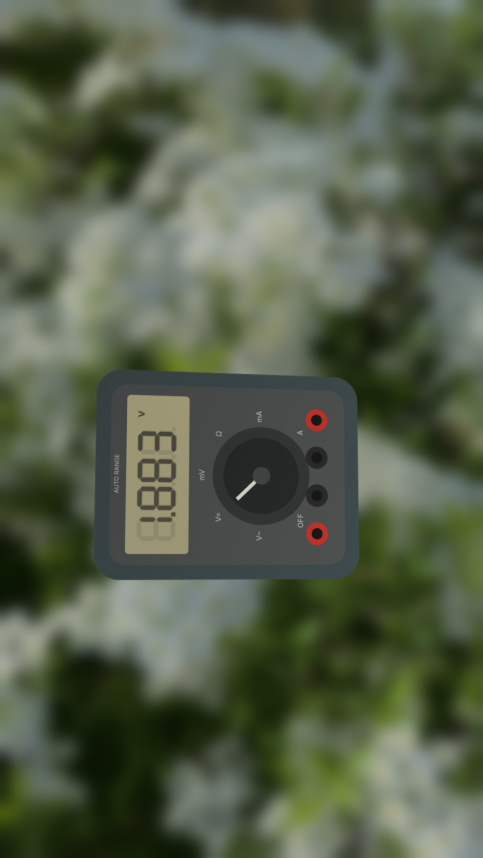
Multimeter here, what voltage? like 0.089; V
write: 1.883; V
